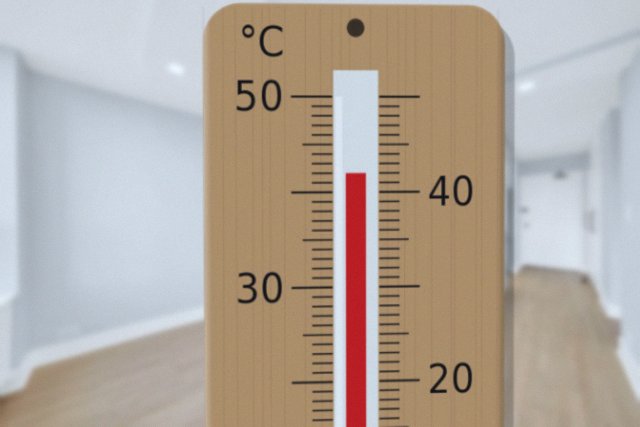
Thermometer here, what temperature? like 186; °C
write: 42; °C
